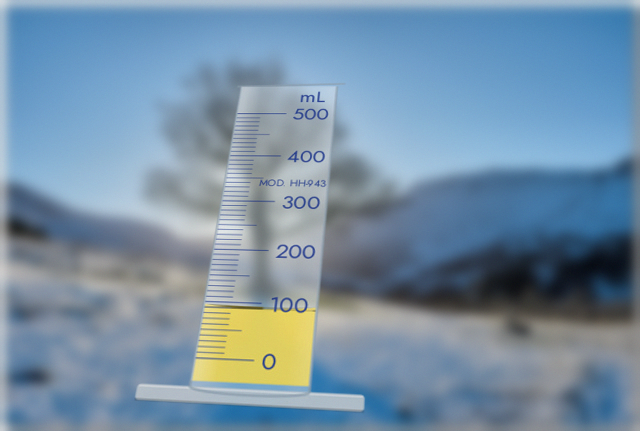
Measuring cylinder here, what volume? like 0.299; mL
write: 90; mL
